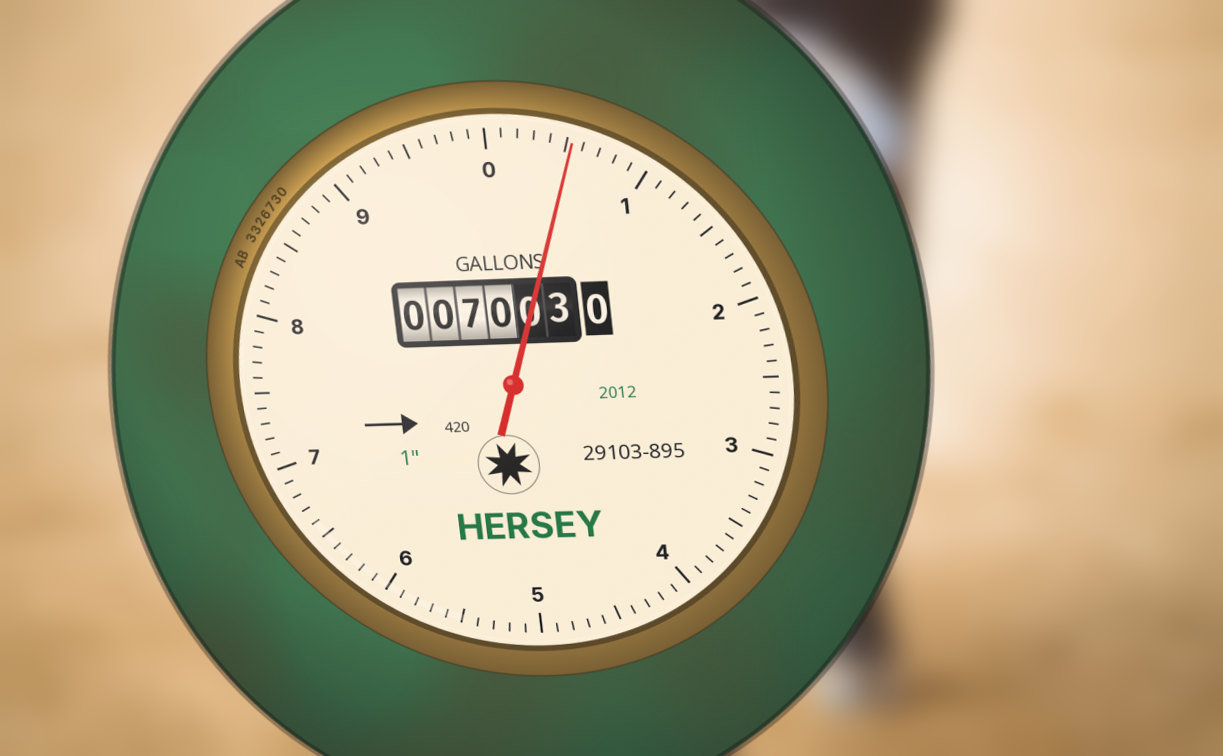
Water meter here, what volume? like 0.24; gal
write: 70030.5; gal
